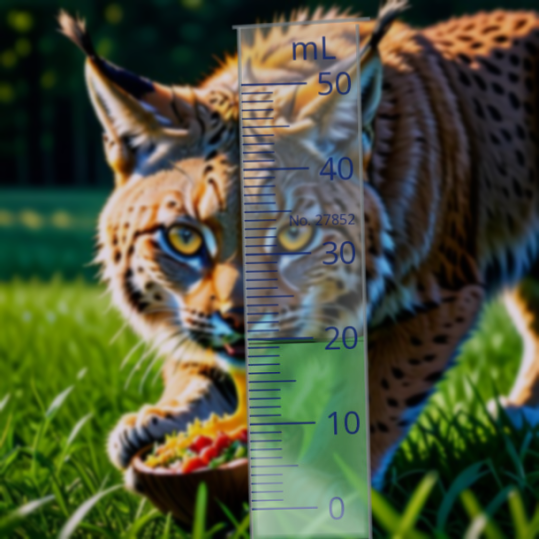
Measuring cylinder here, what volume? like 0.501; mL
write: 19.5; mL
